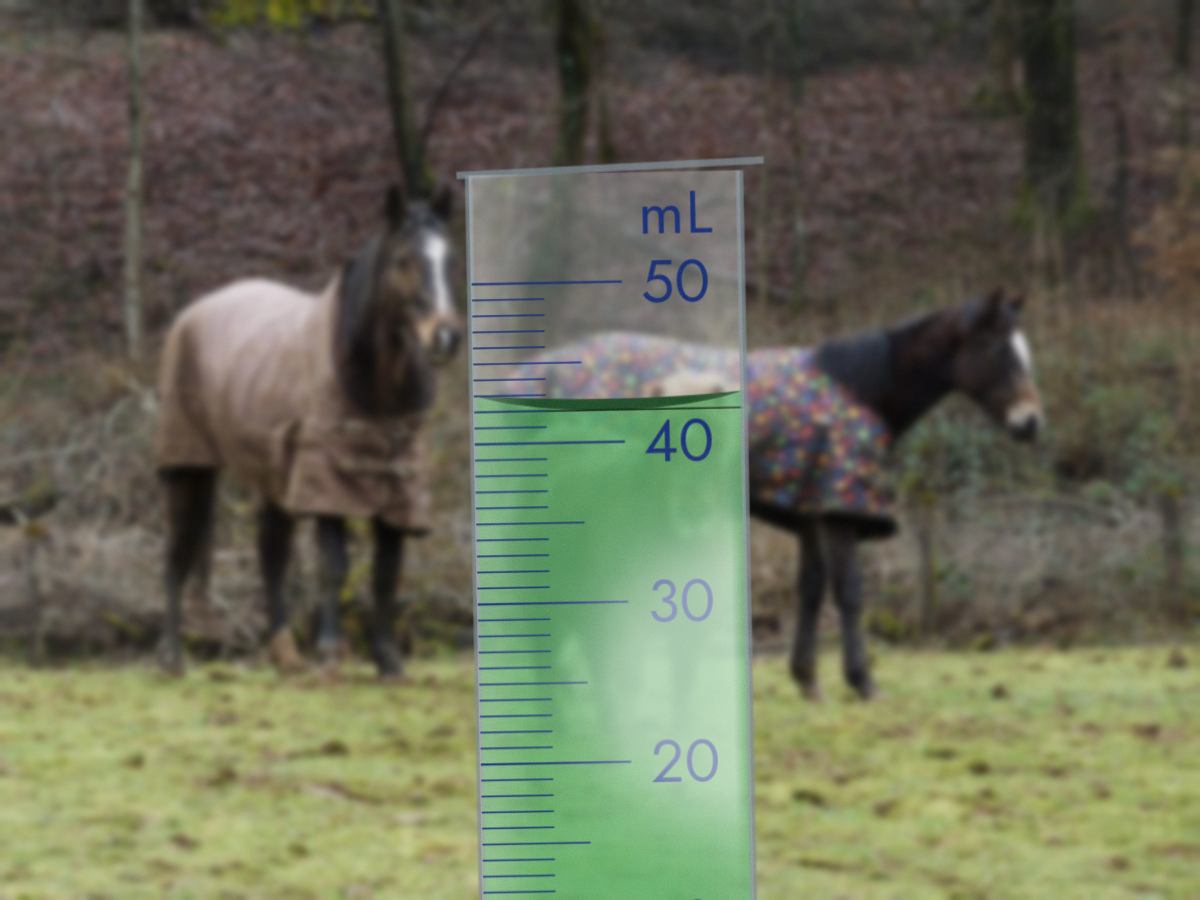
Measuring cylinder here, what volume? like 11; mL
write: 42; mL
